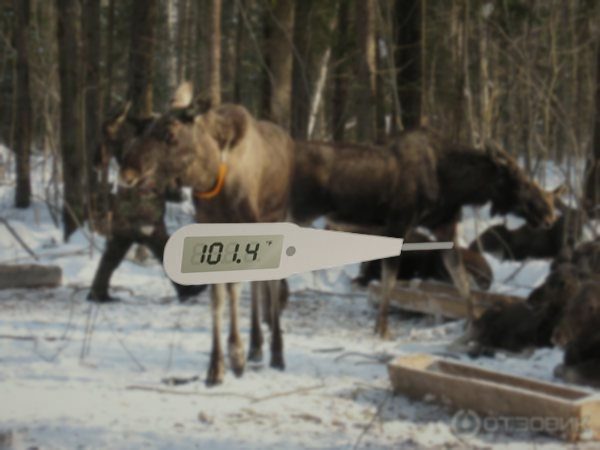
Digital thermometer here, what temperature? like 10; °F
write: 101.4; °F
